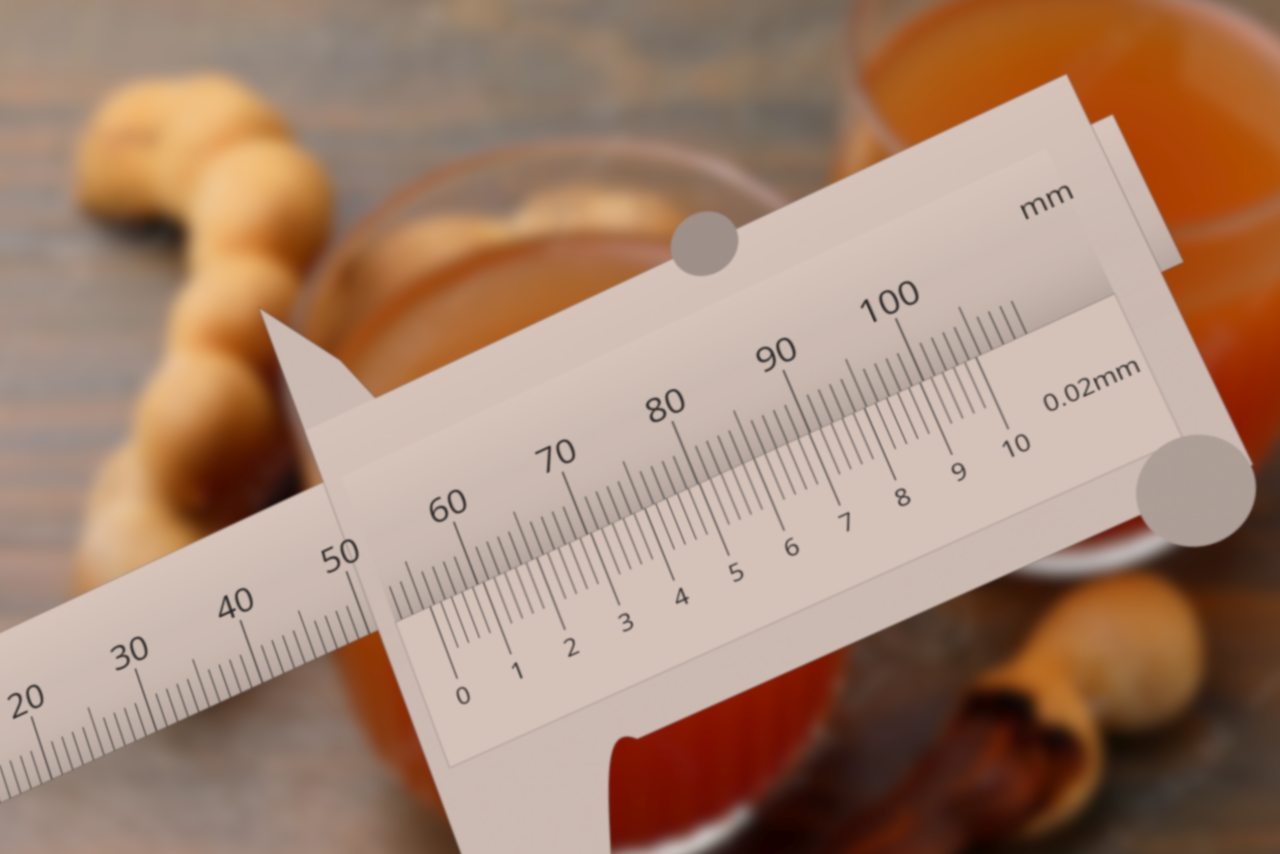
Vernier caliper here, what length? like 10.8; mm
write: 55.6; mm
